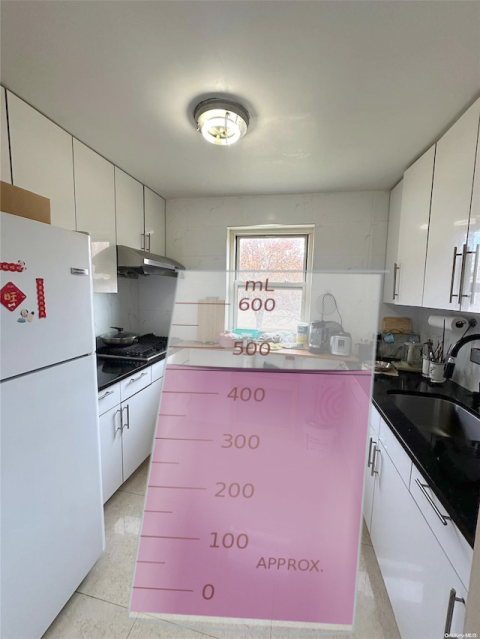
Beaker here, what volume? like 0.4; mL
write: 450; mL
